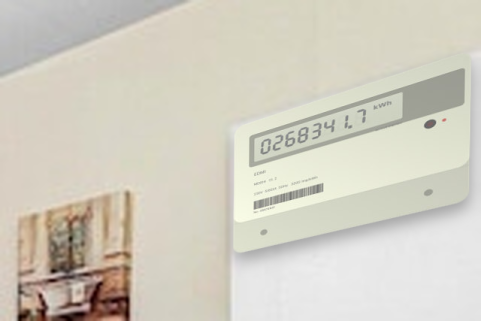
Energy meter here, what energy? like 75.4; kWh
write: 268341.7; kWh
